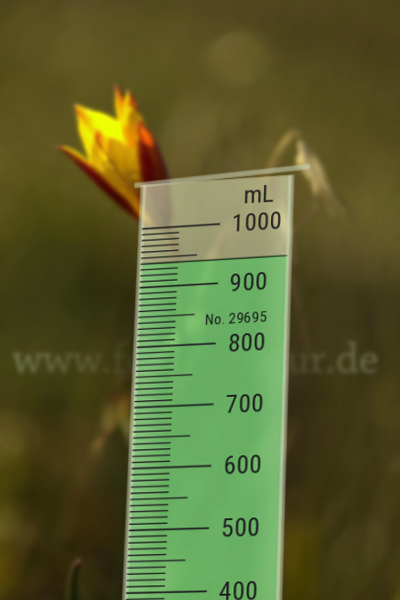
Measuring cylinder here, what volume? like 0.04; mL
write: 940; mL
